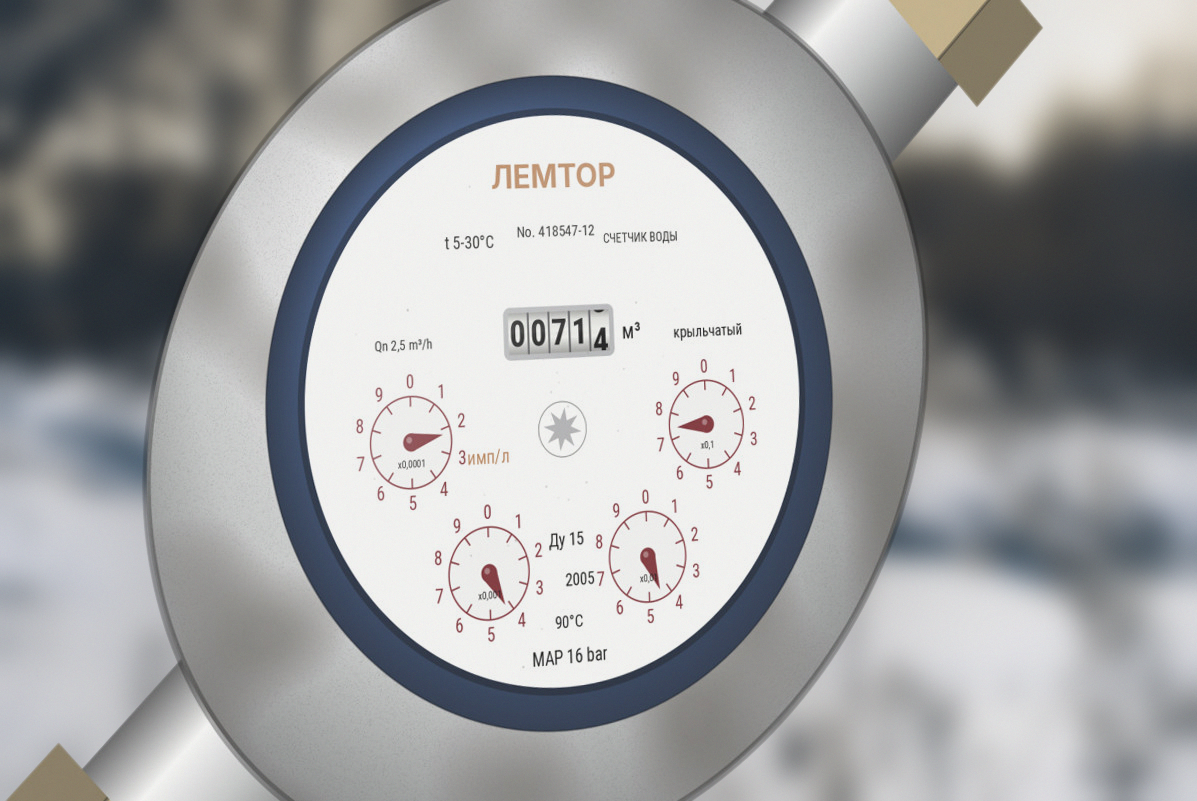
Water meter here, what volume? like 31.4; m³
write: 713.7442; m³
